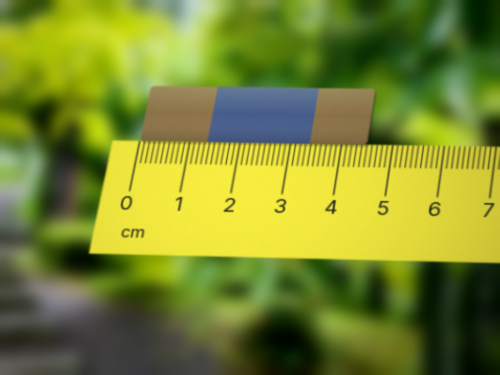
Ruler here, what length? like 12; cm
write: 4.5; cm
